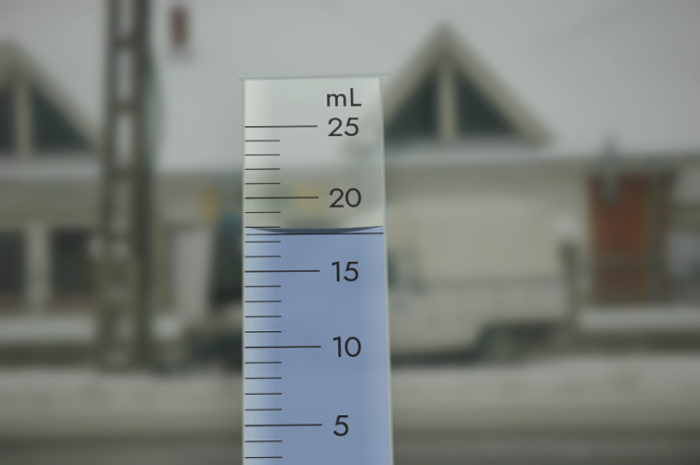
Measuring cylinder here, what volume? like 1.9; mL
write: 17.5; mL
